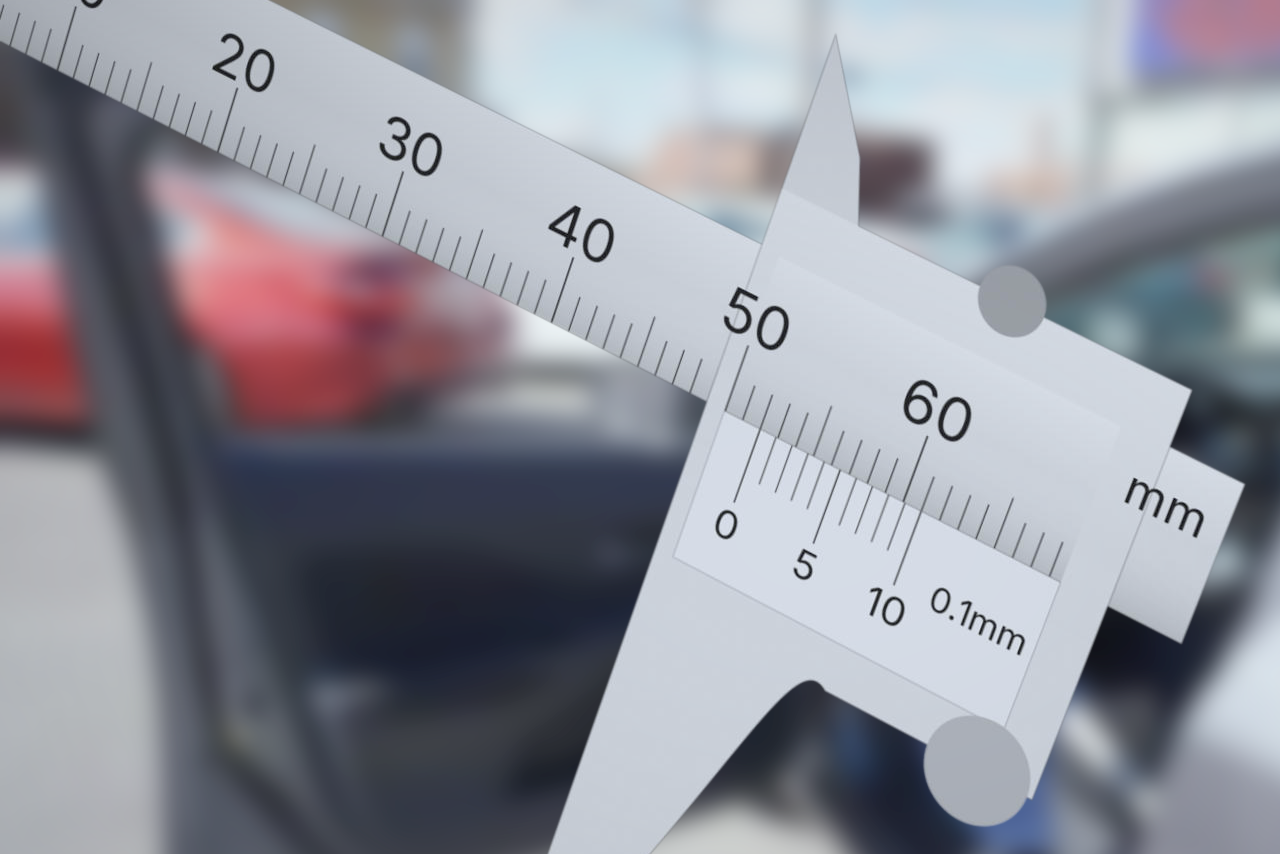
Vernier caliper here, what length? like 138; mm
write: 52.0; mm
